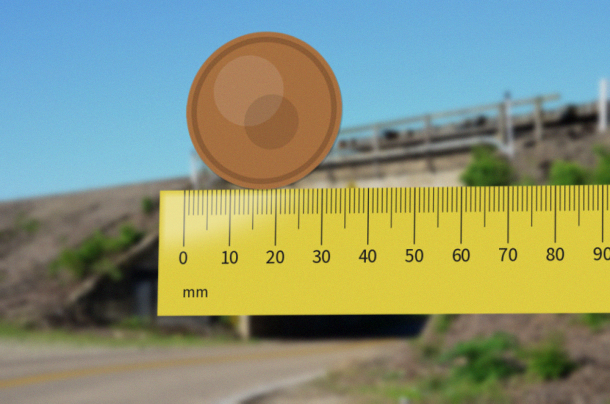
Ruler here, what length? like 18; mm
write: 34; mm
